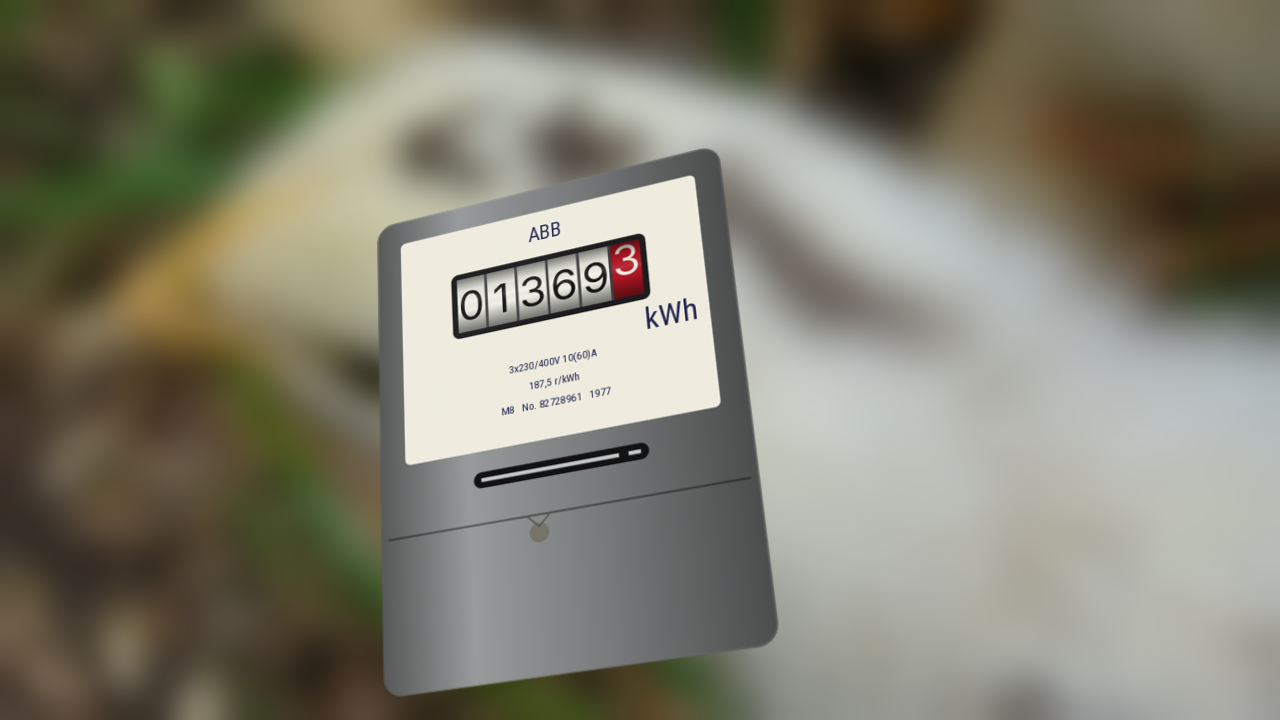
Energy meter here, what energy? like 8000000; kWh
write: 1369.3; kWh
